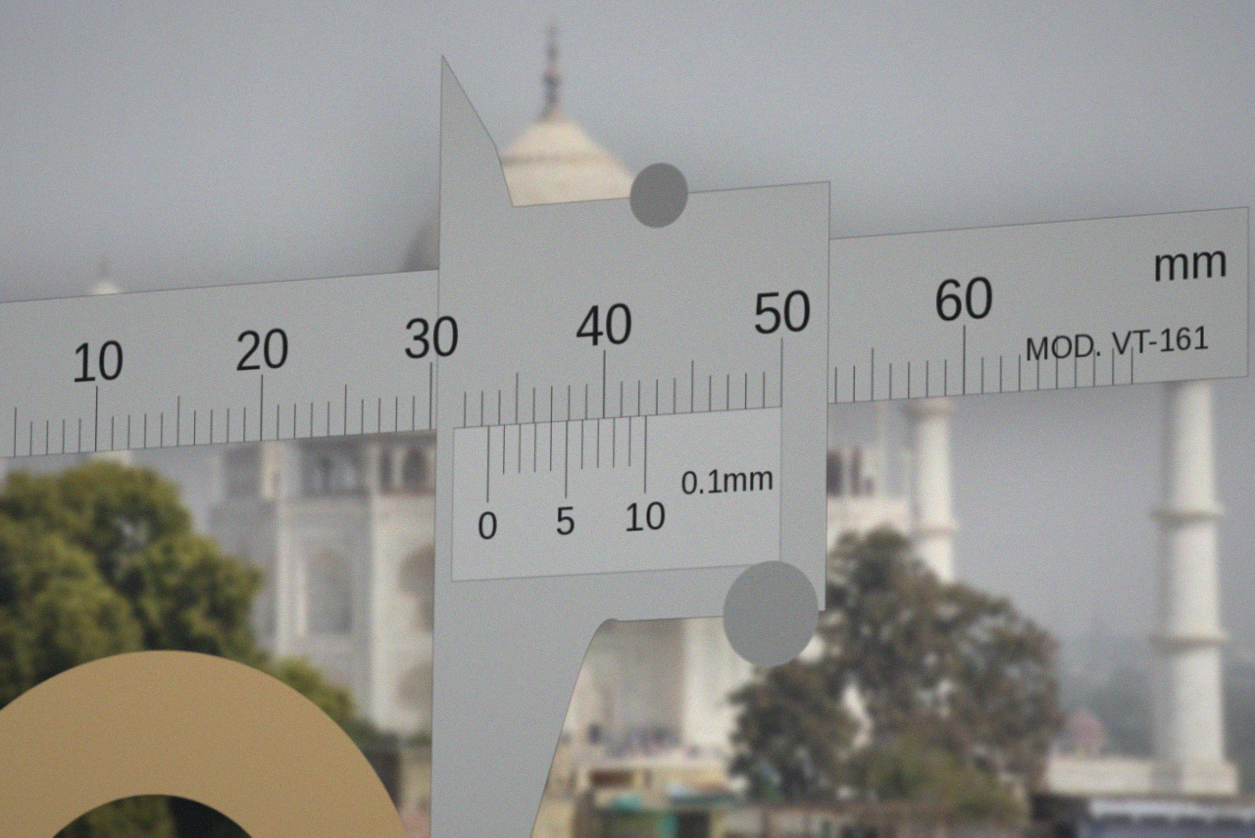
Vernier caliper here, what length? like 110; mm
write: 33.4; mm
